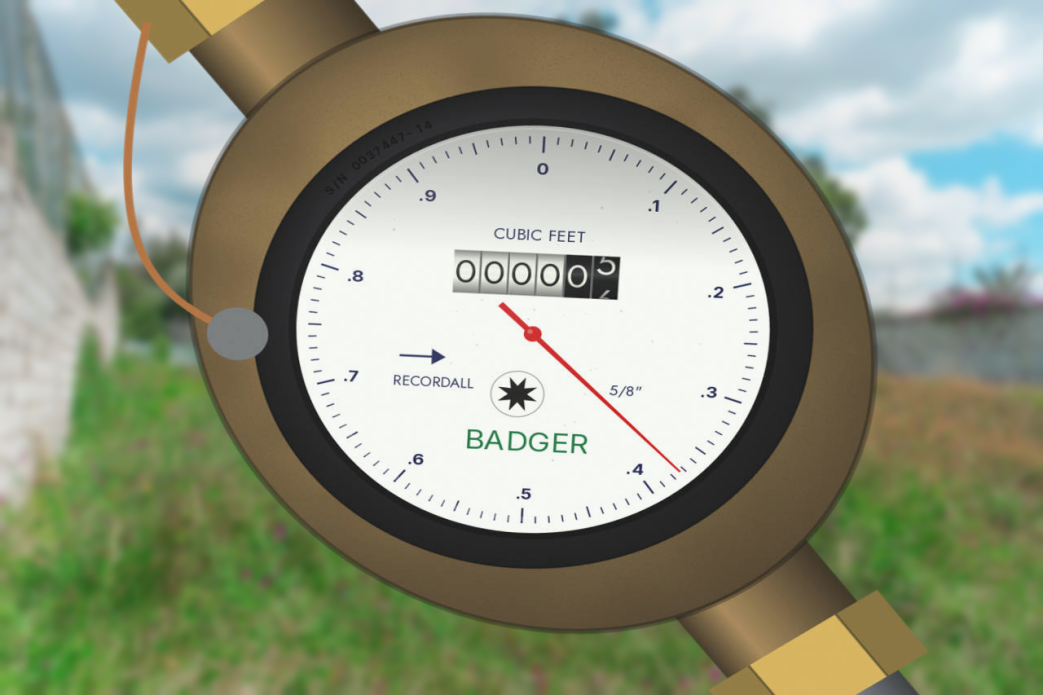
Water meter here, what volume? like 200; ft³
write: 5.37; ft³
